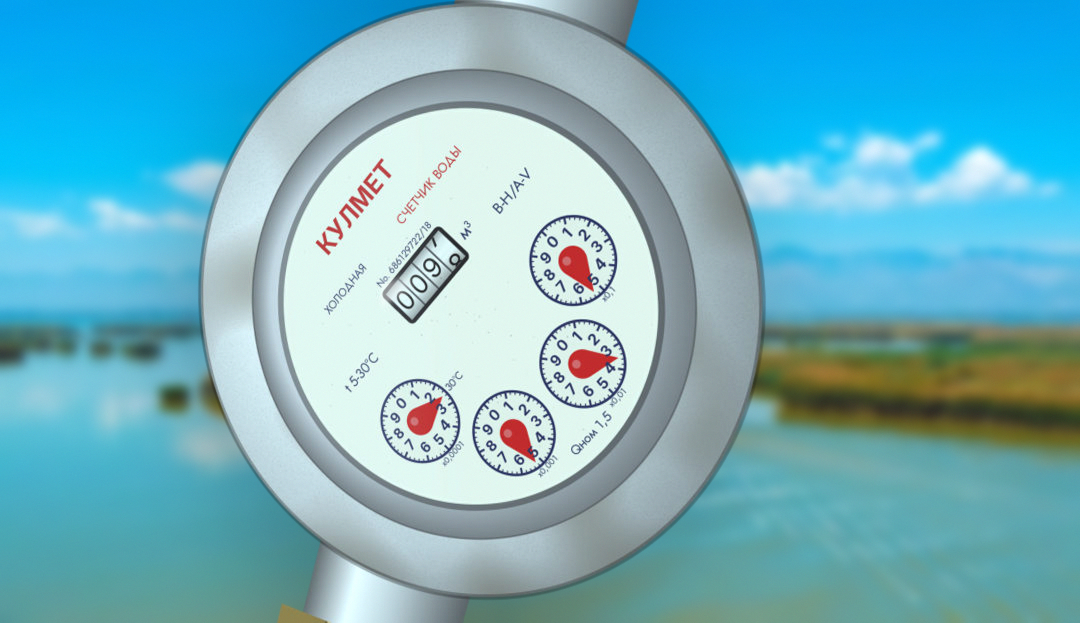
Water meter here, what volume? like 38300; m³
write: 97.5352; m³
